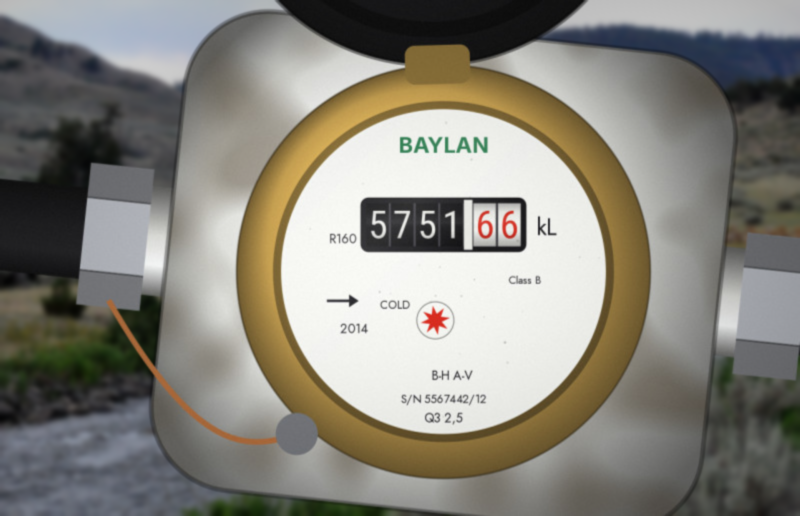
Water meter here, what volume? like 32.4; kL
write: 5751.66; kL
